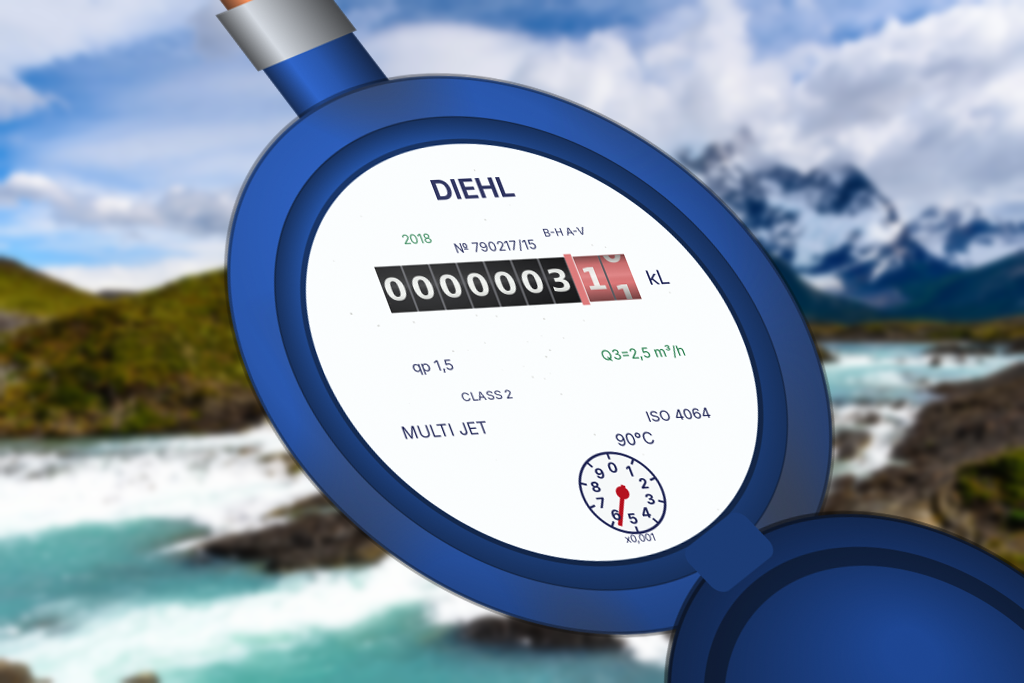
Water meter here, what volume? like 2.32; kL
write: 3.105; kL
